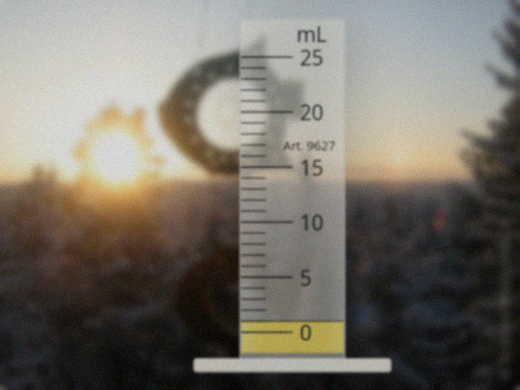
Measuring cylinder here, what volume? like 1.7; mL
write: 1; mL
